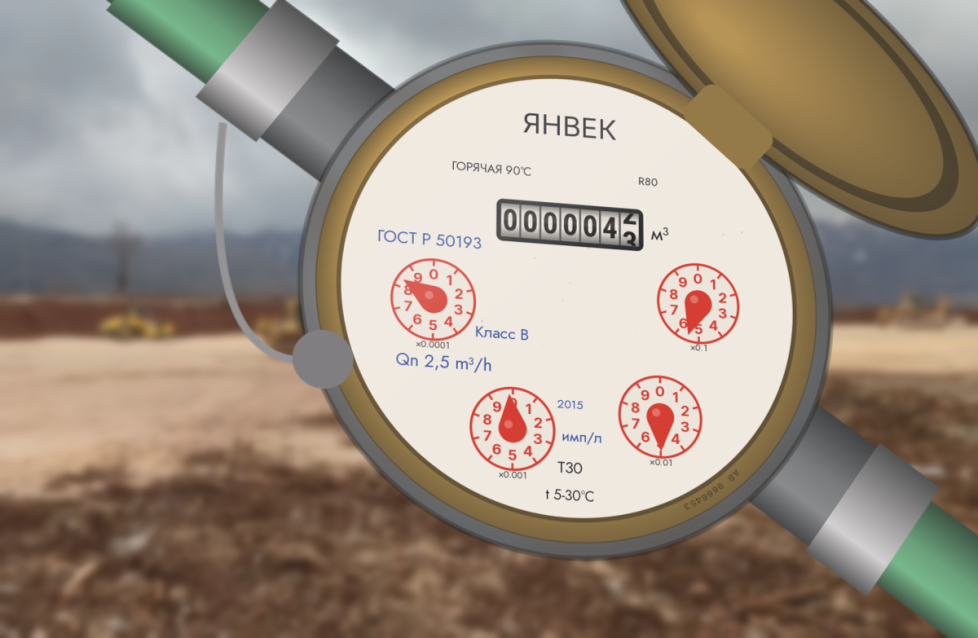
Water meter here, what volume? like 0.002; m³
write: 42.5498; m³
